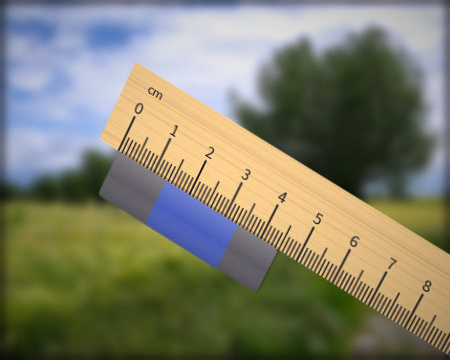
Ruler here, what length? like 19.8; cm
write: 4.5; cm
